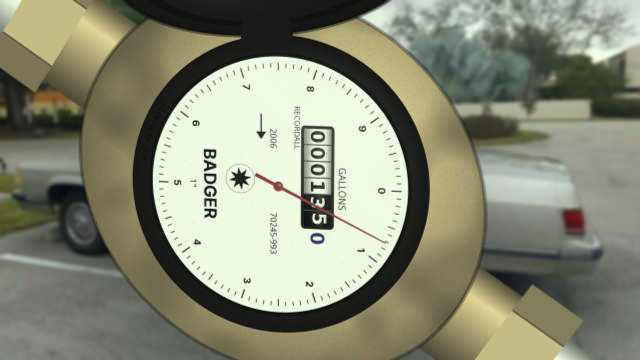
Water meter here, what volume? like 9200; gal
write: 1350.7; gal
